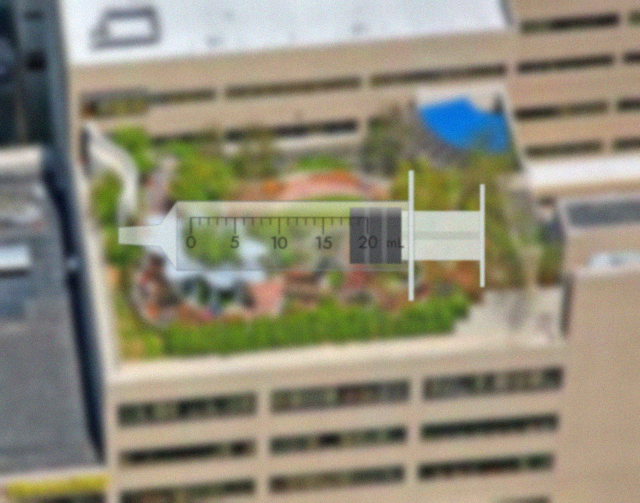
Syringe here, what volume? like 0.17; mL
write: 18; mL
